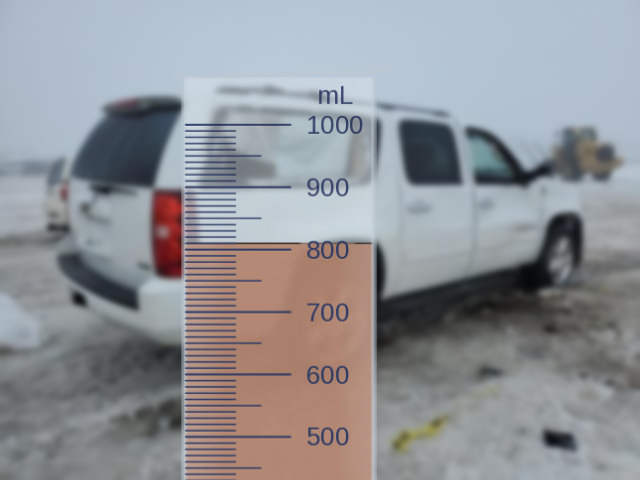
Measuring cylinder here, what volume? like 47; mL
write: 810; mL
